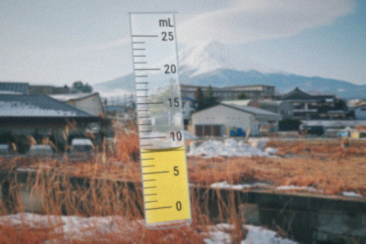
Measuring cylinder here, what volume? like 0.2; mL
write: 8; mL
